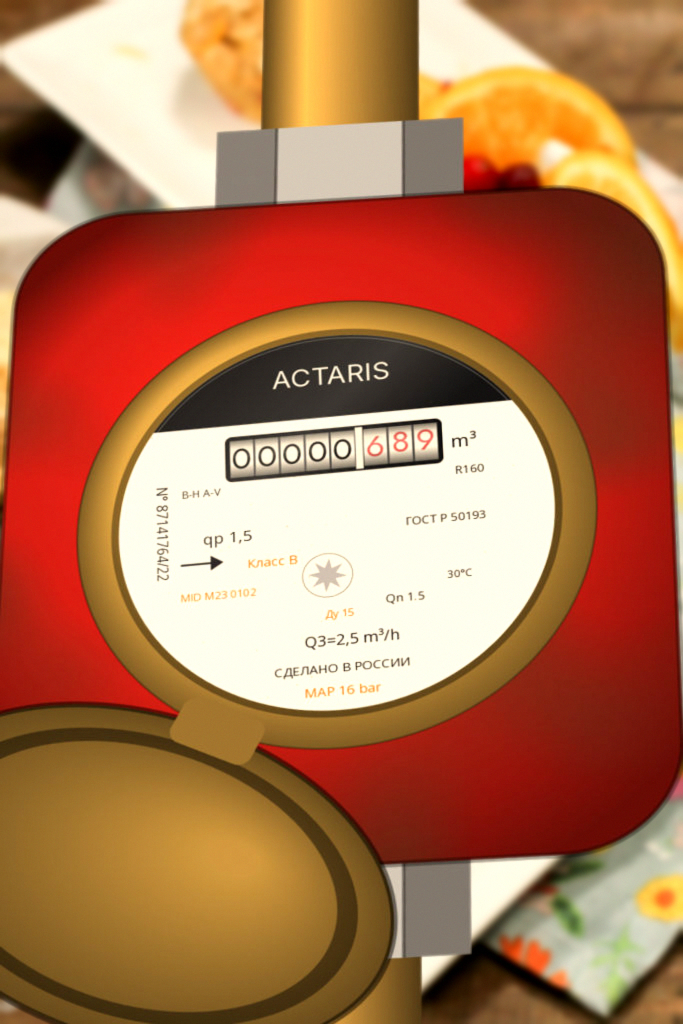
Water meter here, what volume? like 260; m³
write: 0.689; m³
